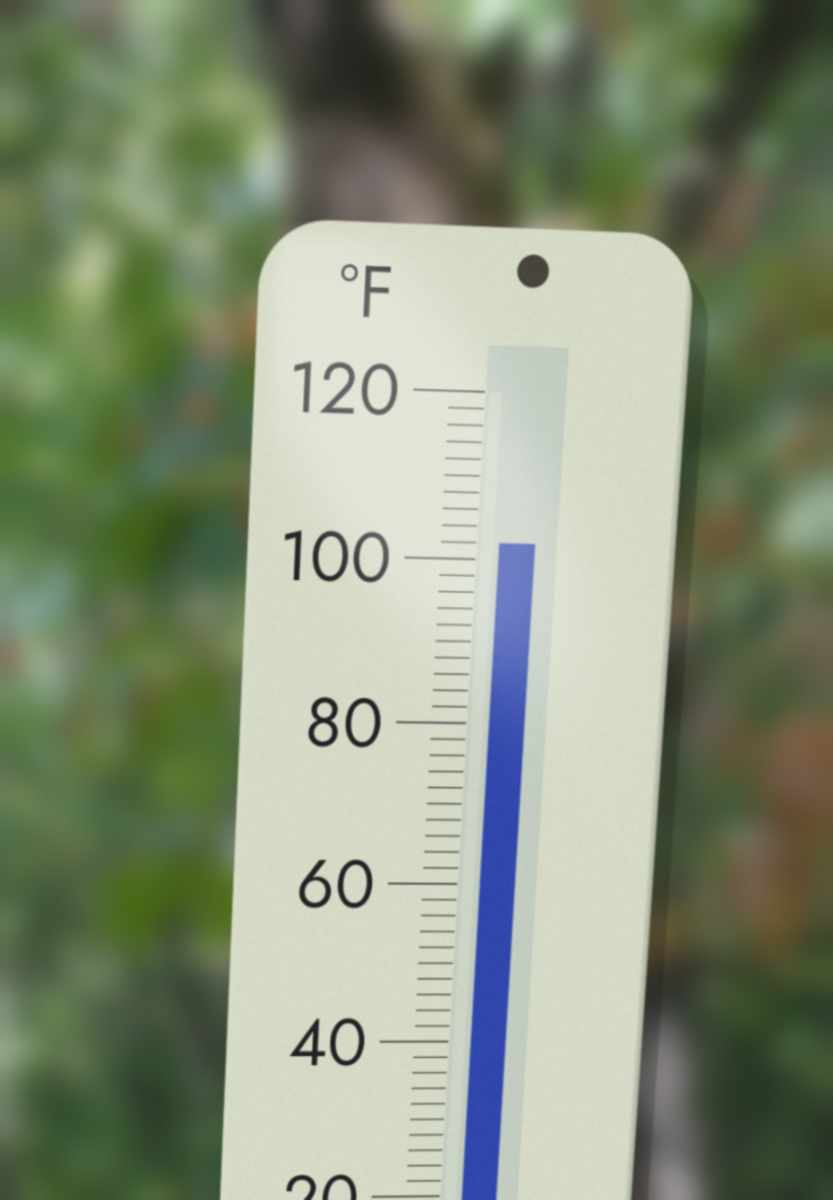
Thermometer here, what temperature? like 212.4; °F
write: 102; °F
